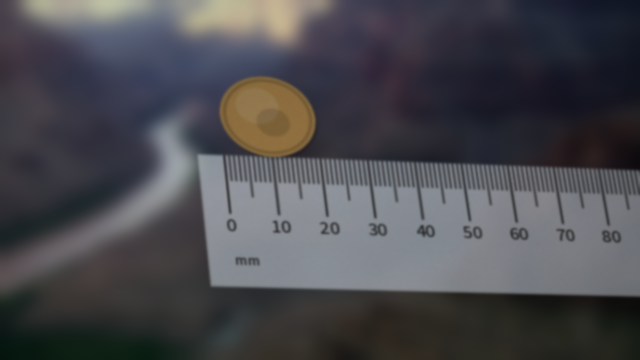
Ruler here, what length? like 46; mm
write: 20; mm
